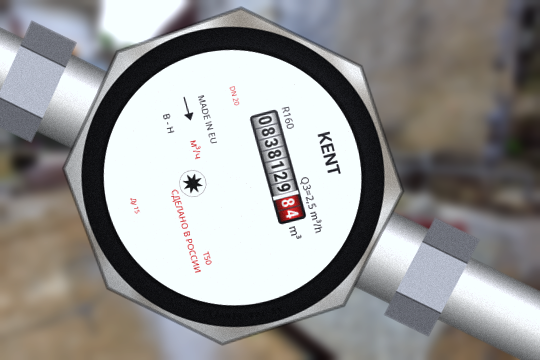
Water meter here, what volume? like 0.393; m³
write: 838129.84; m³
